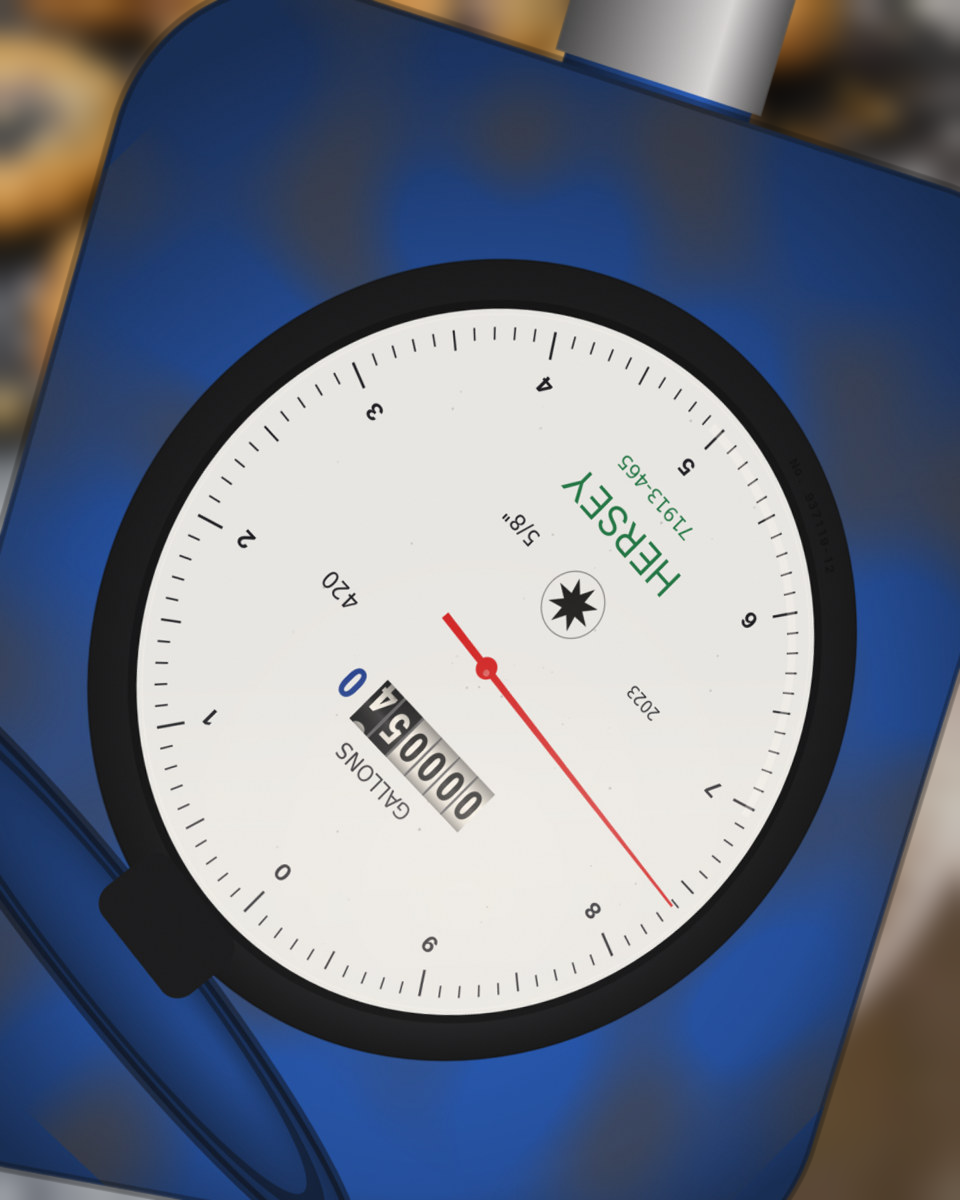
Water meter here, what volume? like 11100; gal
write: 537.6; gal
